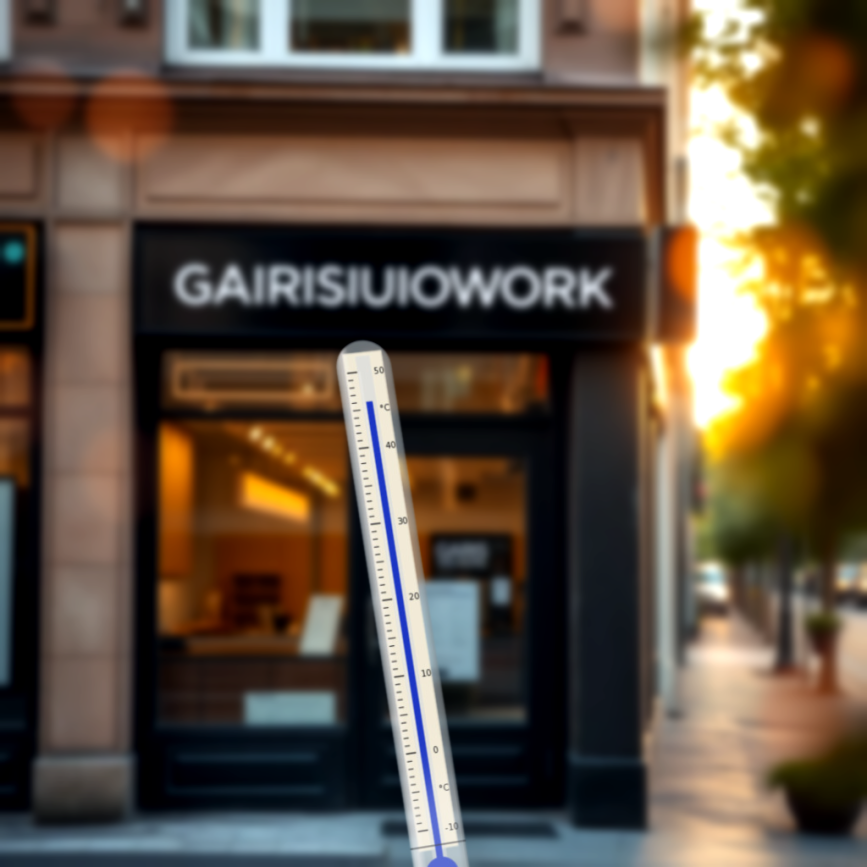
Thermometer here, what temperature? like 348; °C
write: 46; °C
